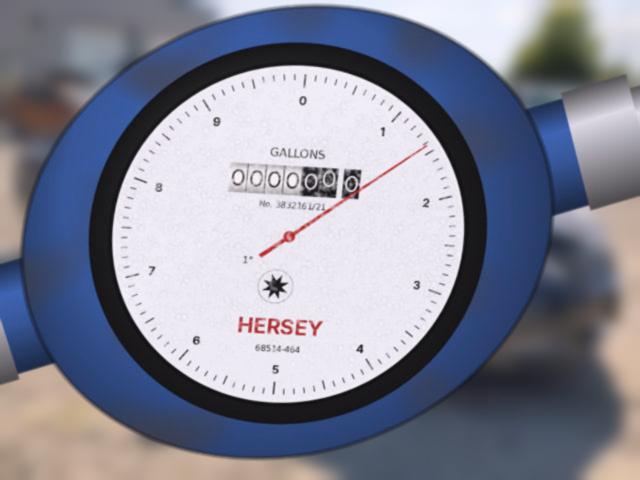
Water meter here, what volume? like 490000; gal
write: 1.4; gal
